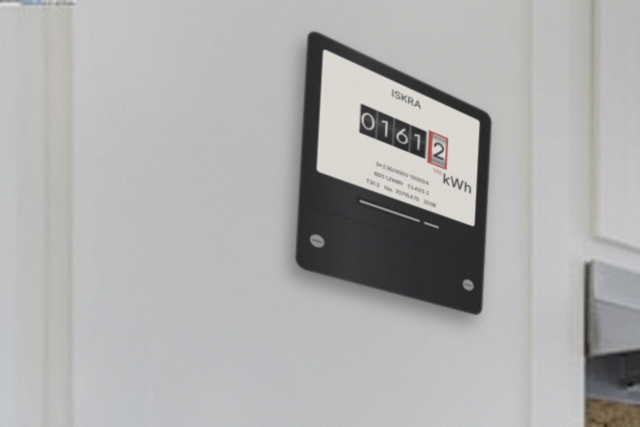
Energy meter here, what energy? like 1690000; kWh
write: 161.2; kWh
